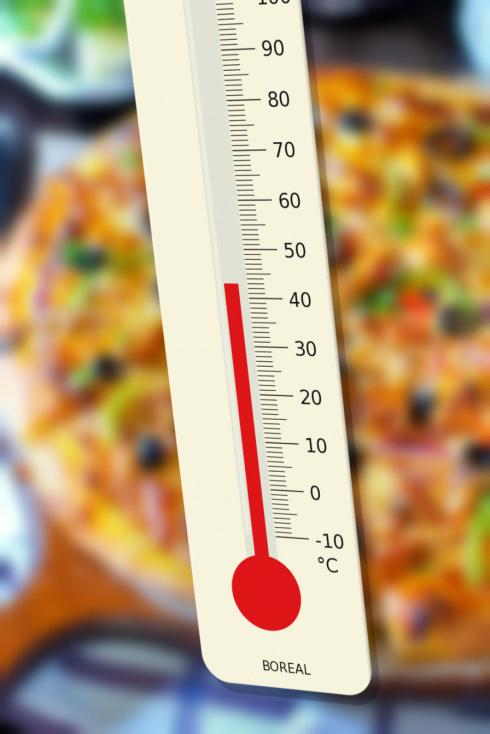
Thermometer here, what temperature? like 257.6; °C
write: 43; °C
